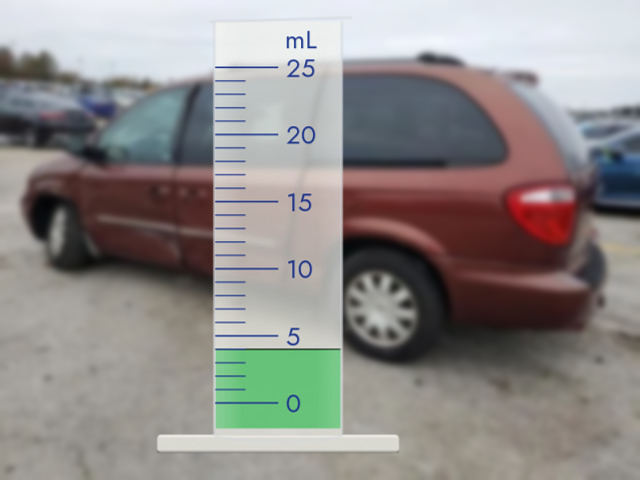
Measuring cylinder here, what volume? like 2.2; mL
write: 4; mL
